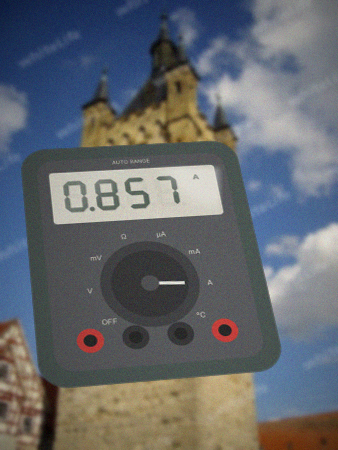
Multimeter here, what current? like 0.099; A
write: 0.857; A
